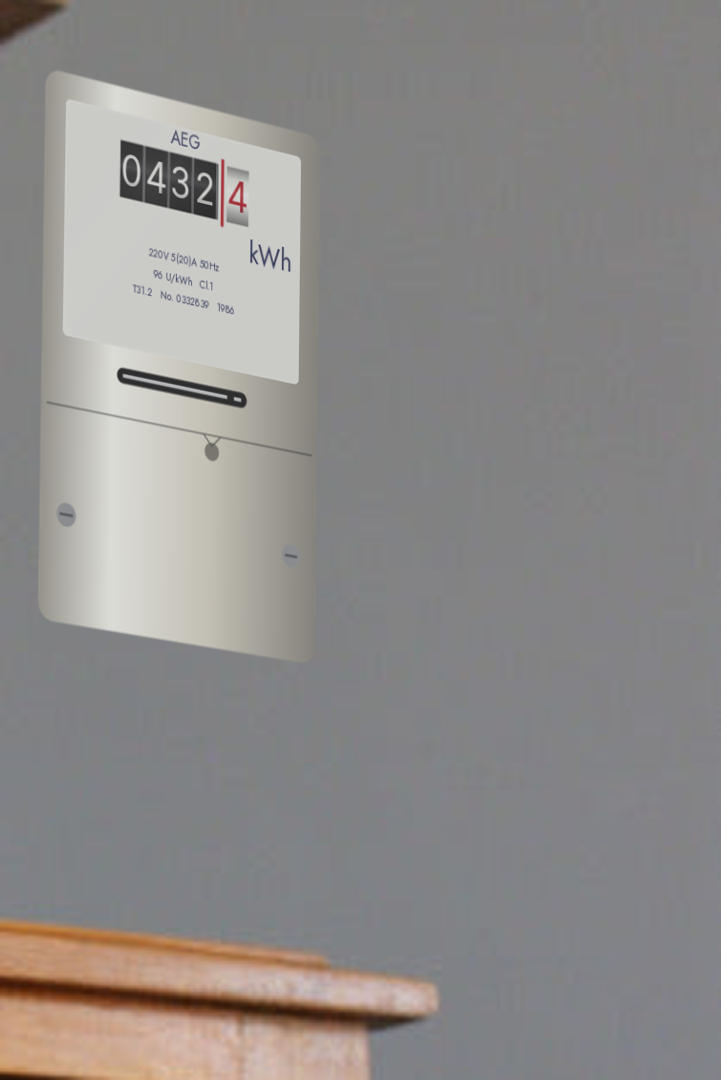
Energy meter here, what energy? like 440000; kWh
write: 432.4; kWh
